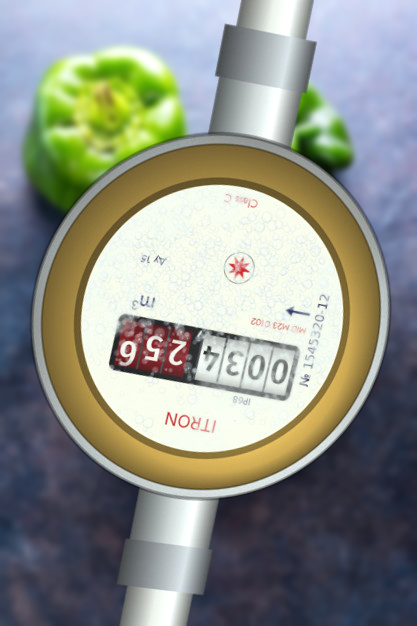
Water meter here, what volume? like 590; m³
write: 34.256; m³
